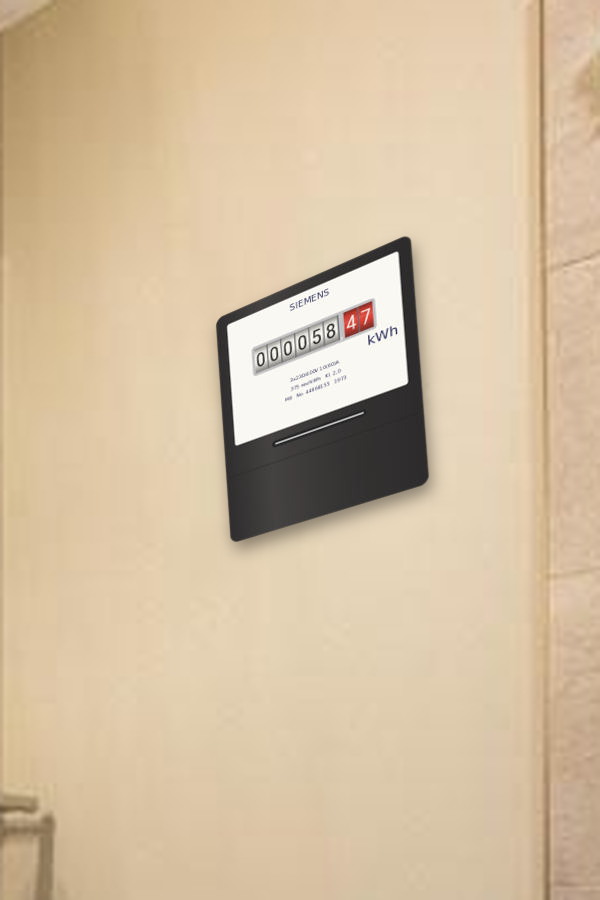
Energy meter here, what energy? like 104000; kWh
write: 58.47; kWh
